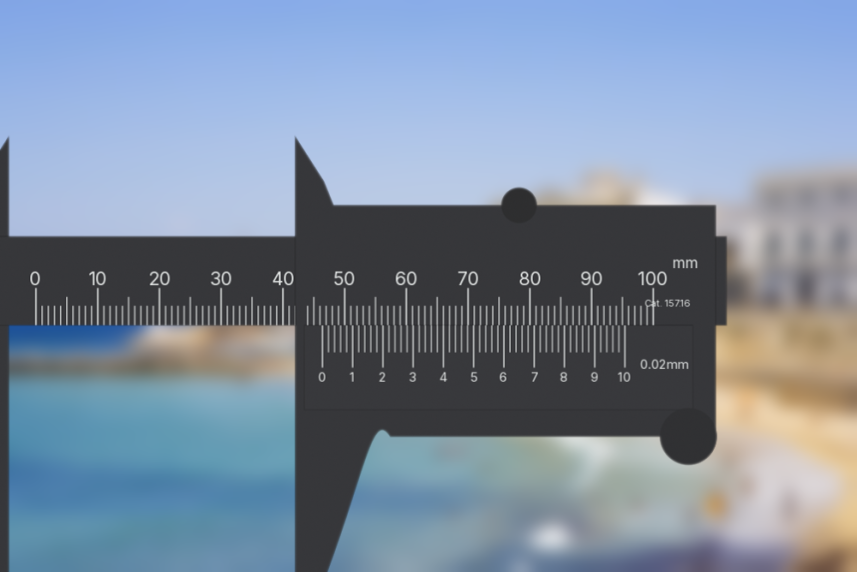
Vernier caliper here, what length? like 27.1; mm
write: 46.4; mm
